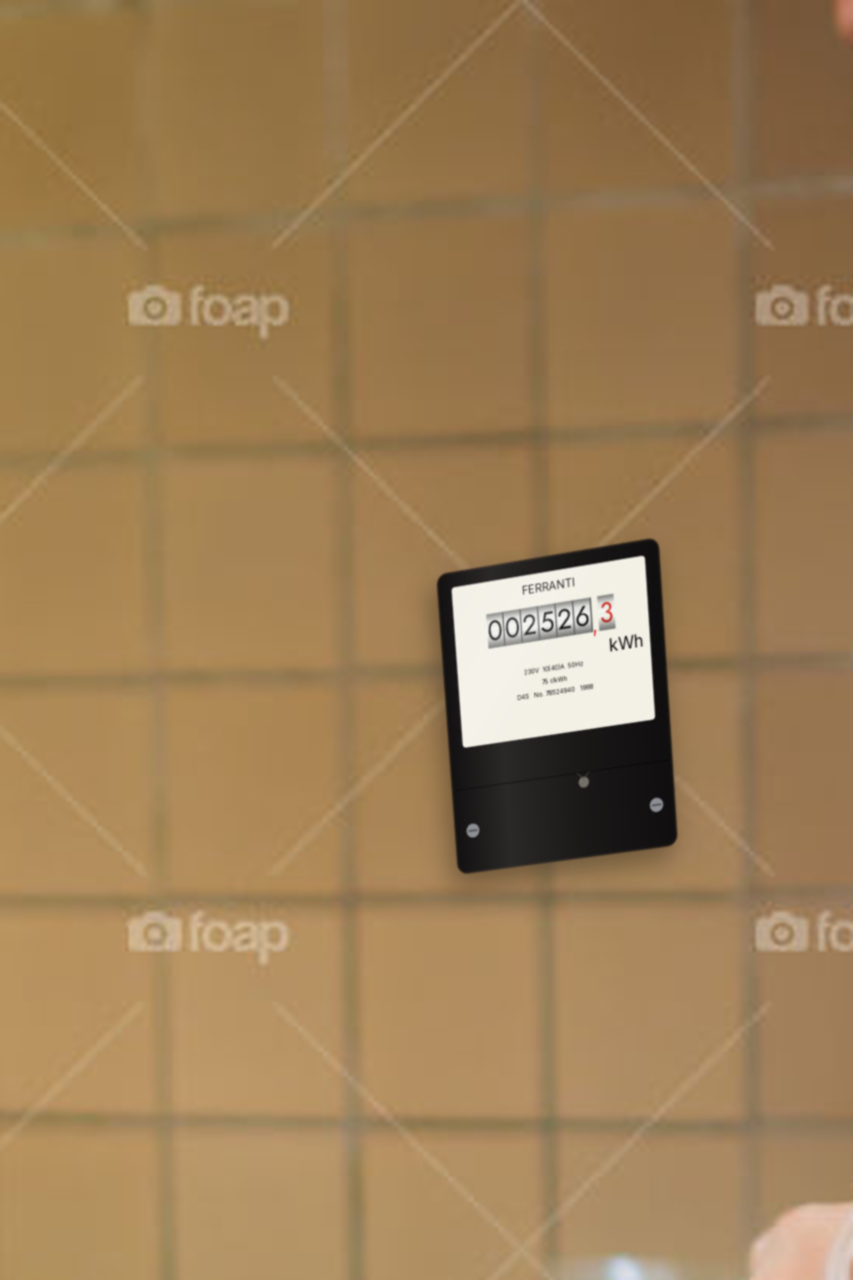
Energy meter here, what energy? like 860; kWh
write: 2526.3; kWh
